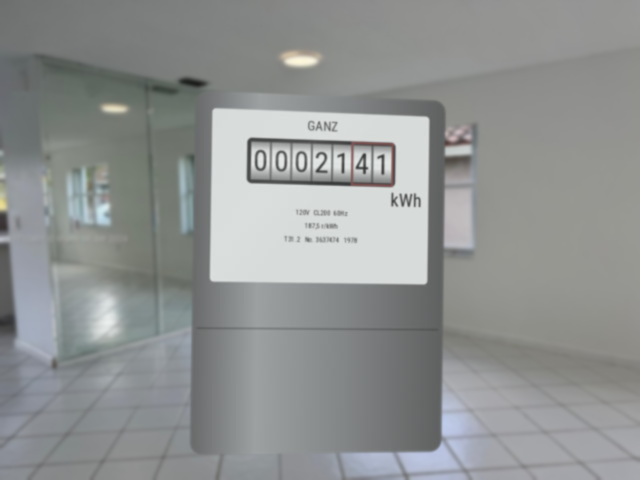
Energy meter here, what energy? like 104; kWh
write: 21.41; kWh
